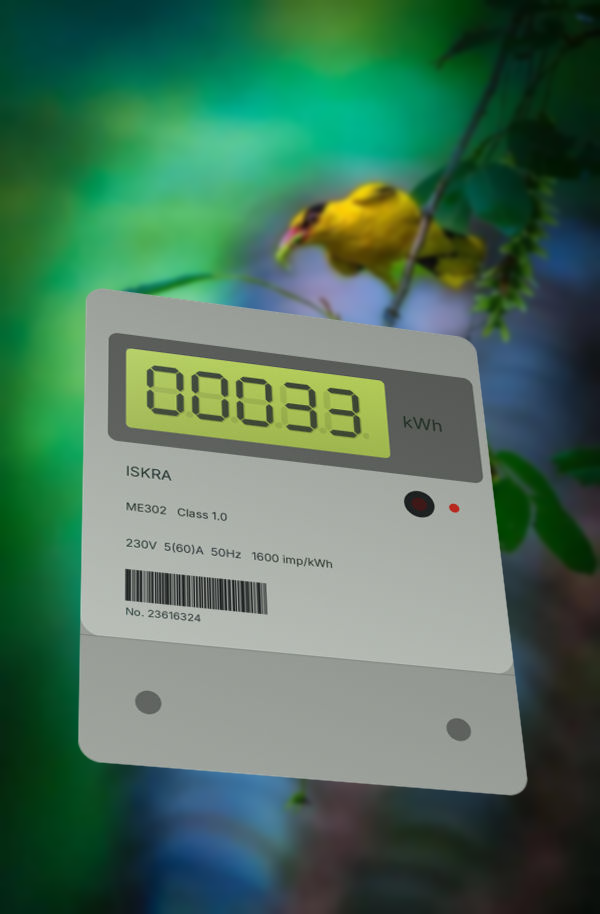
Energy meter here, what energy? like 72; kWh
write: 33; kWh
